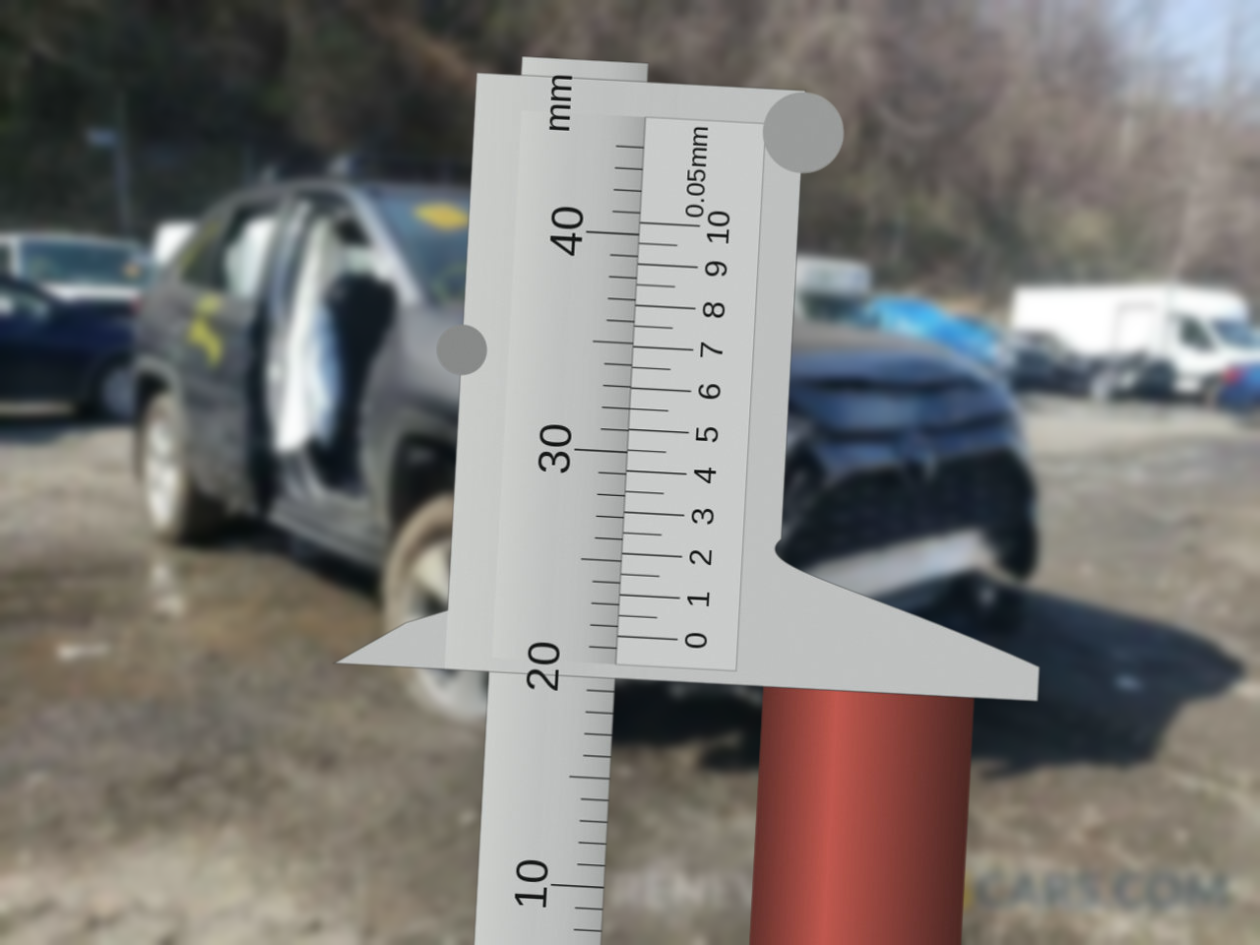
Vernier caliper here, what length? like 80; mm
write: 21.55; mm
